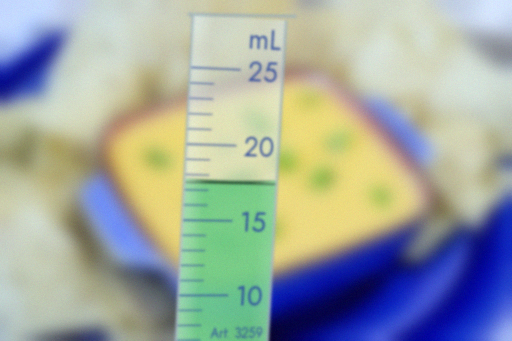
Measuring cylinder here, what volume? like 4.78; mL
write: 17.5; mL
